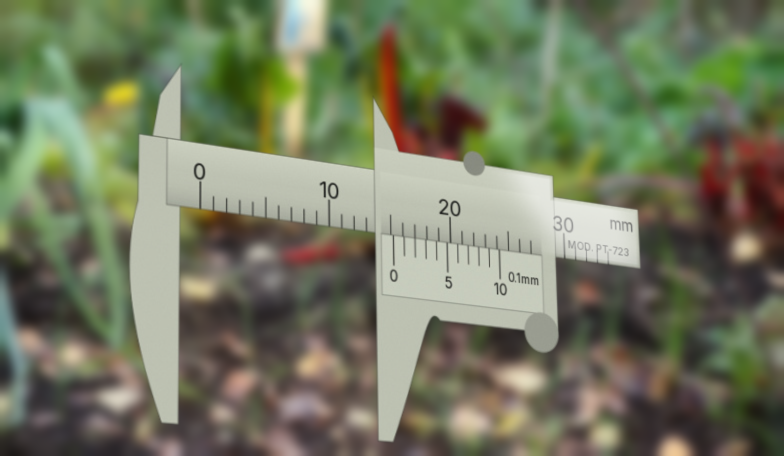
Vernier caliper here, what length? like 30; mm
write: 15.2; mm
